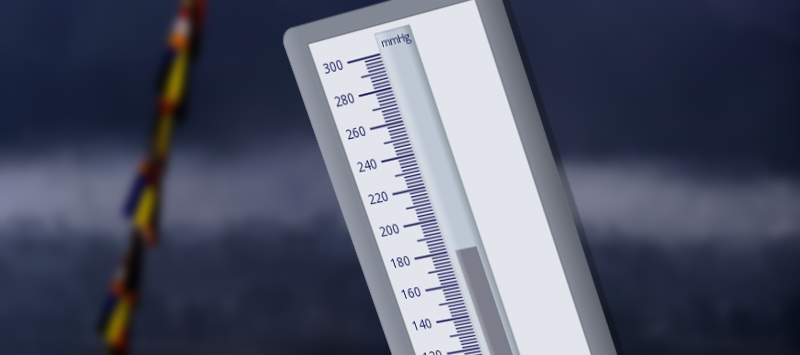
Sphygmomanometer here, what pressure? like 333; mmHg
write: 180; mmHg
